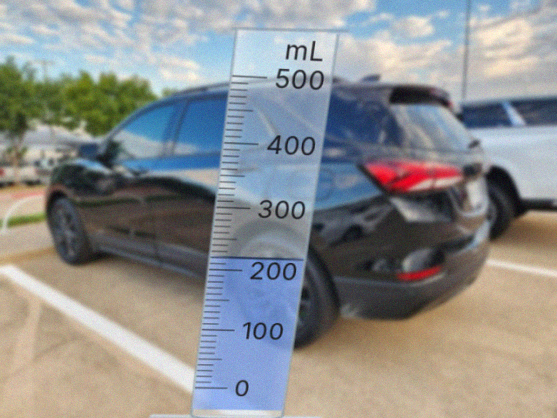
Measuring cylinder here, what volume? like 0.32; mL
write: 220; mL
